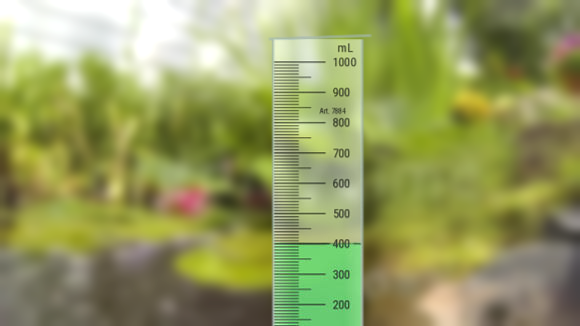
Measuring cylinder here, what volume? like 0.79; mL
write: 400; mL
